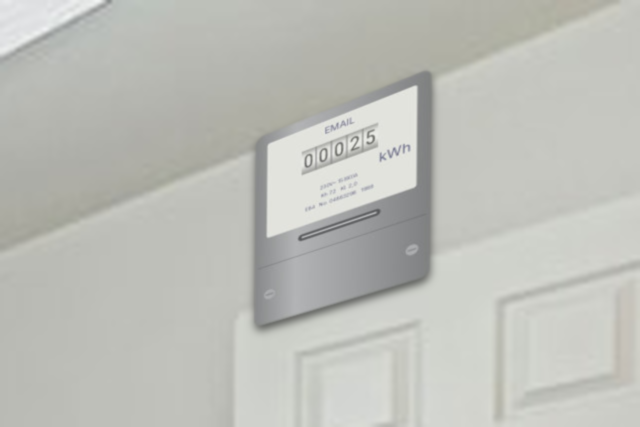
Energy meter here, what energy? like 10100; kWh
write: 25; kWh
